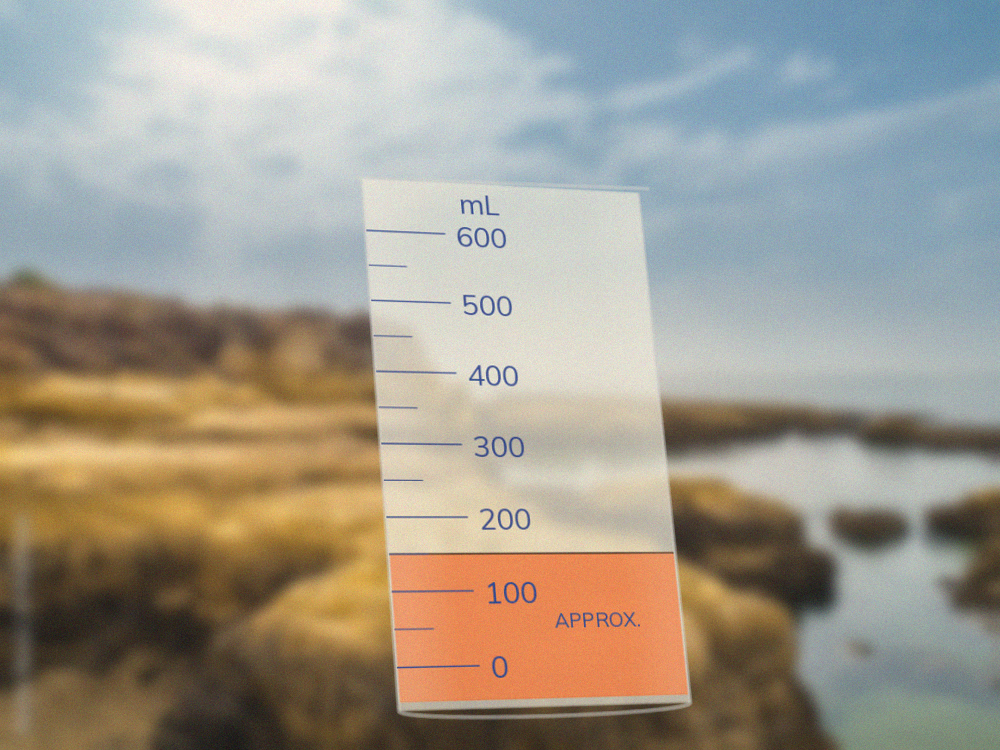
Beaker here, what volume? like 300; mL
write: 150; mL
